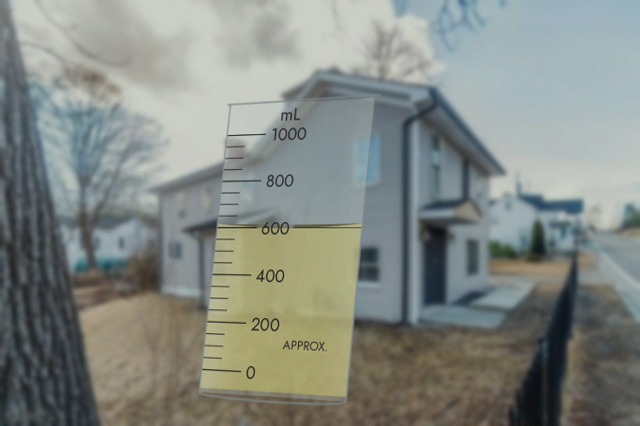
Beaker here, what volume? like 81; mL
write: 600; mL
